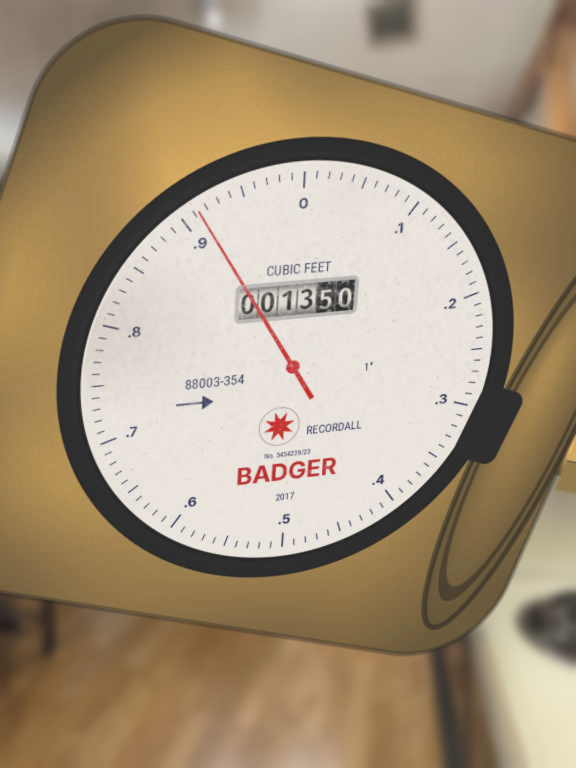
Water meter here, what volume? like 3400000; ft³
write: 1349.91; ft³
